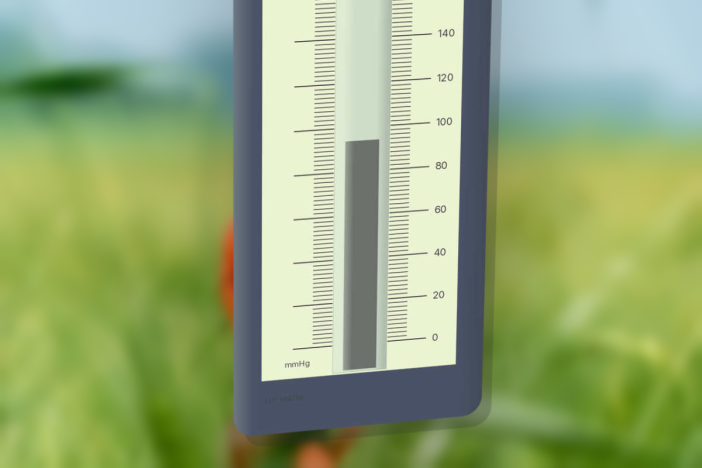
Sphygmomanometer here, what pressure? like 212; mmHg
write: 94; mmHg
